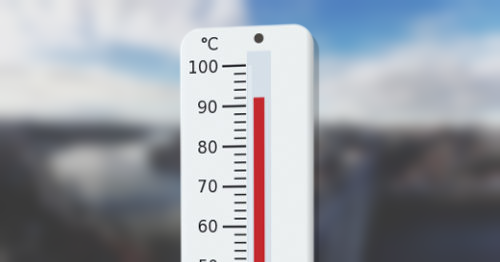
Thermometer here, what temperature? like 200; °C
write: 92; °C
